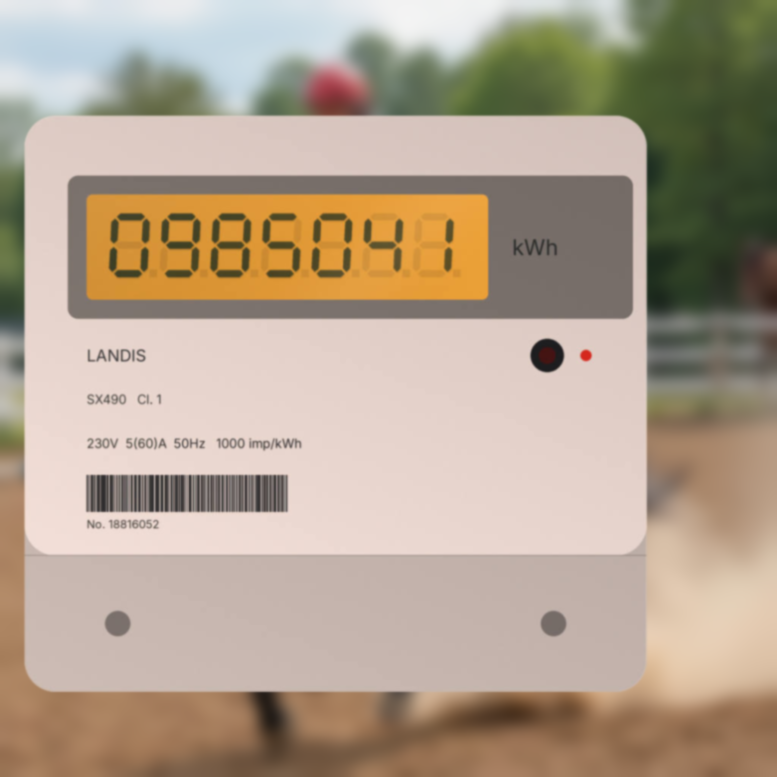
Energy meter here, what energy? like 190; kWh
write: 985041; kWh
